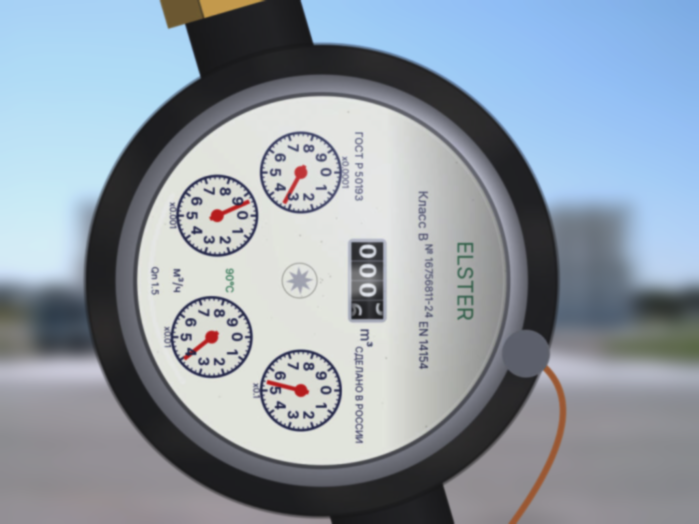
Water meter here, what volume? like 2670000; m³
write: 5.5393; m³
